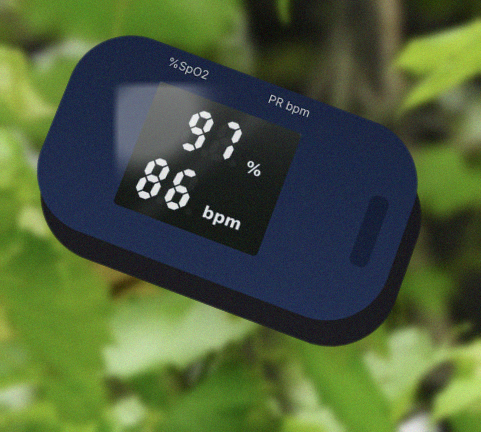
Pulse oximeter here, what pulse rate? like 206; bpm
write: 86; bpm
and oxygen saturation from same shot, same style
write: 97; %
